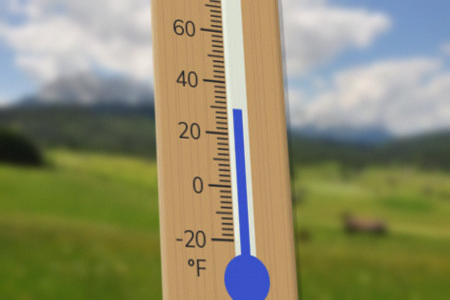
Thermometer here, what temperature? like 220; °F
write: 30; °F
